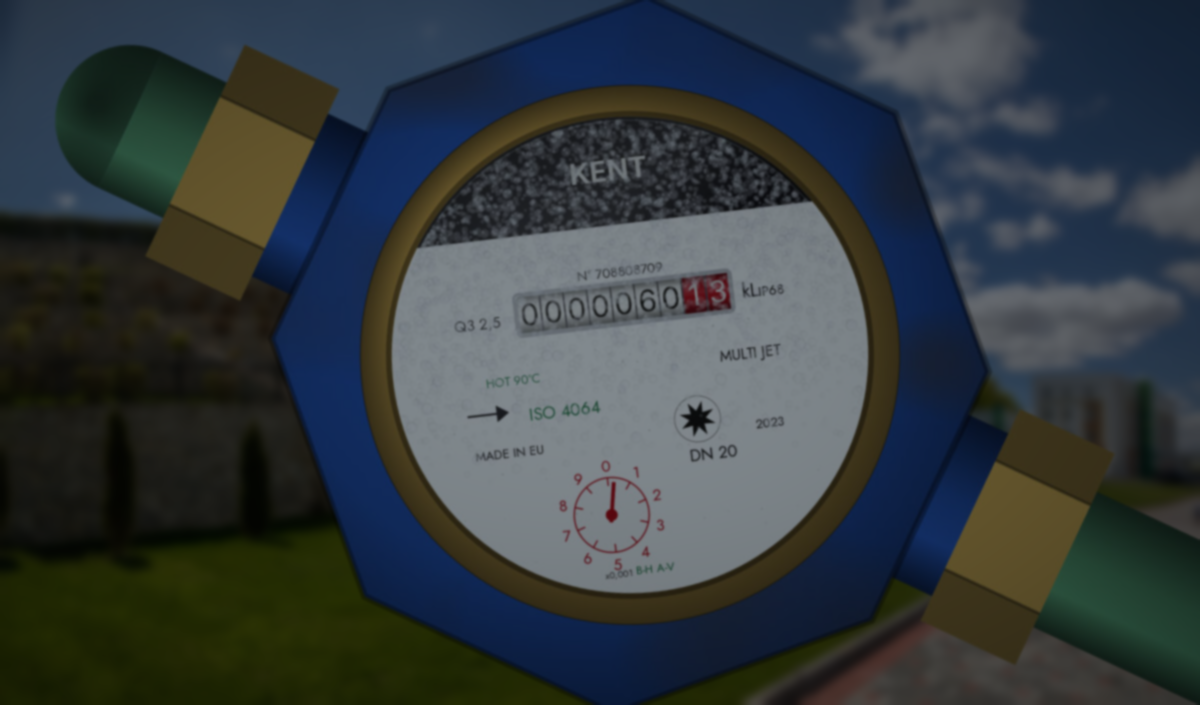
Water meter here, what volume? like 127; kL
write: 60.130; kL
